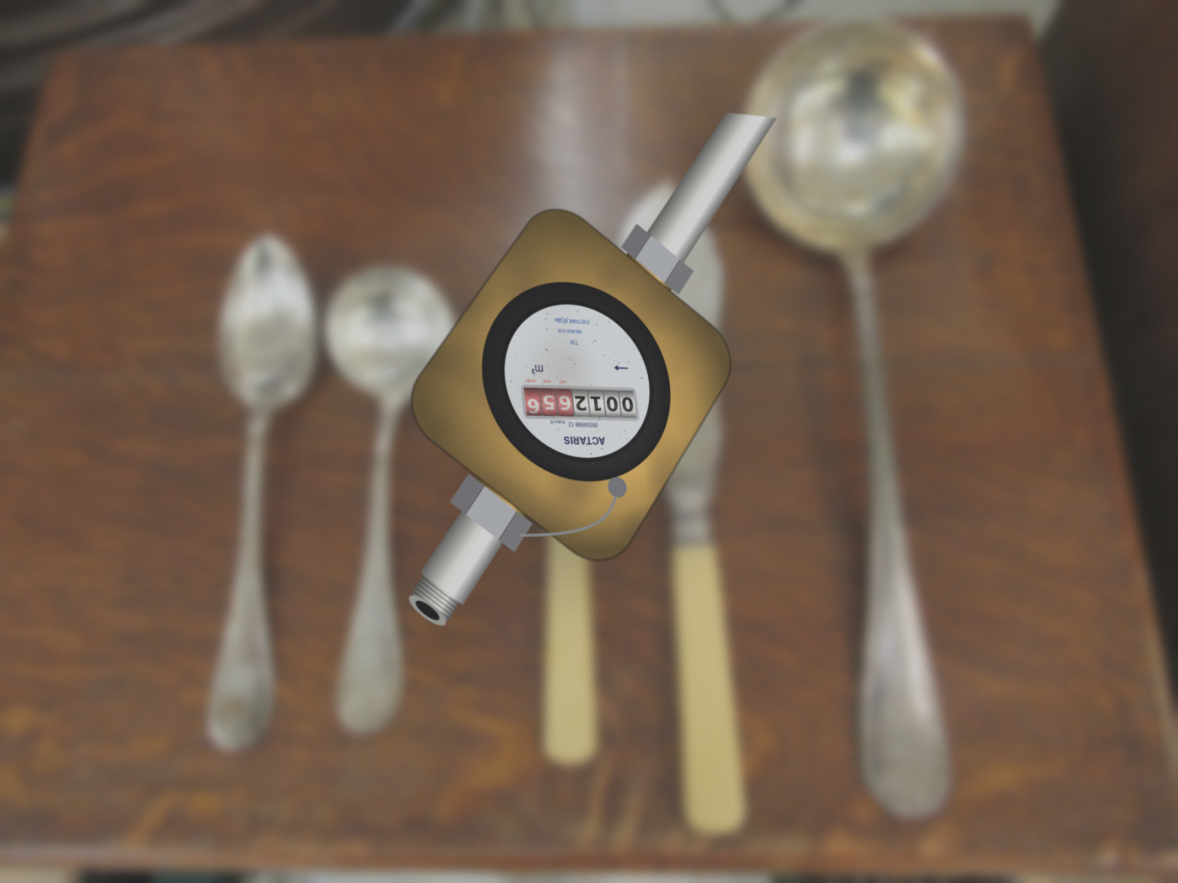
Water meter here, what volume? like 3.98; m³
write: 12.656; m³
